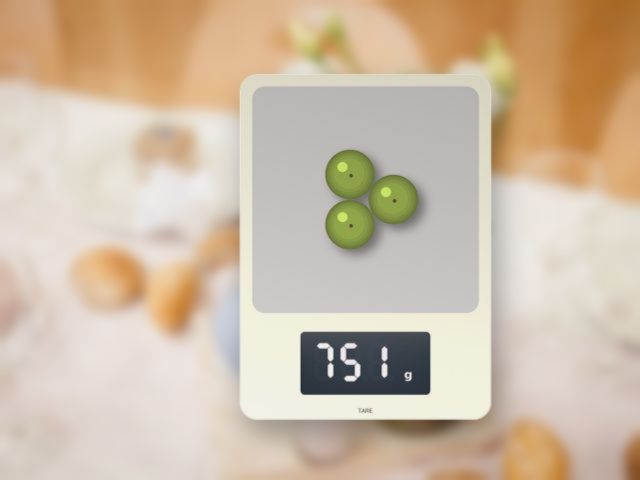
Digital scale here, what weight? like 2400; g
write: 751; g
